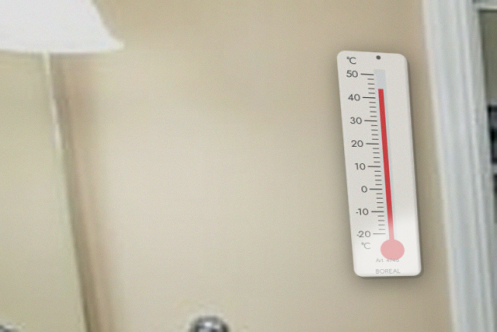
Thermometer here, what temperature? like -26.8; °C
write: 44; °C
